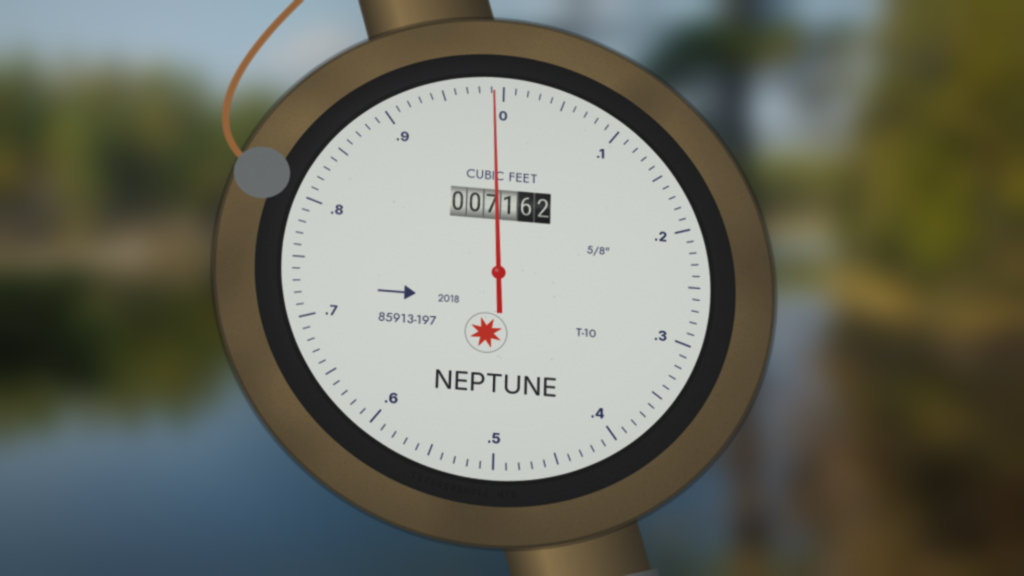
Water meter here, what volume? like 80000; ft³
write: 7161.99; ft³
